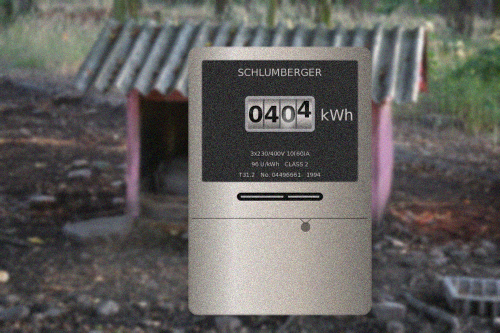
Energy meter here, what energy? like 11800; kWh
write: 404; kWh
